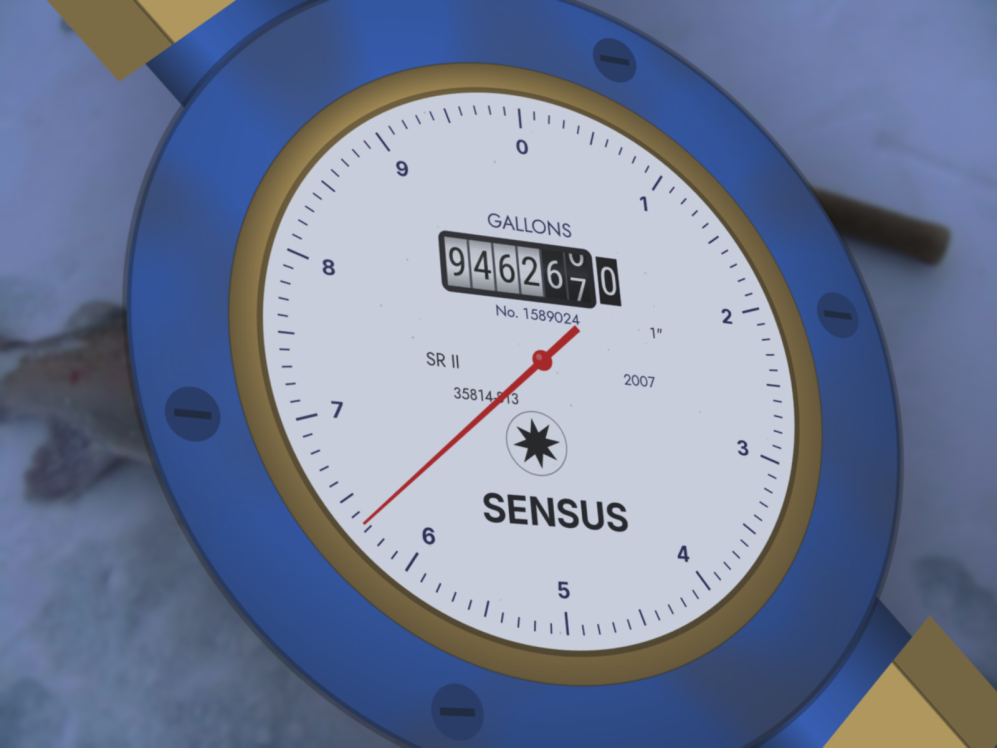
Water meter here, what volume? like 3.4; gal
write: 9462666.3; gal
